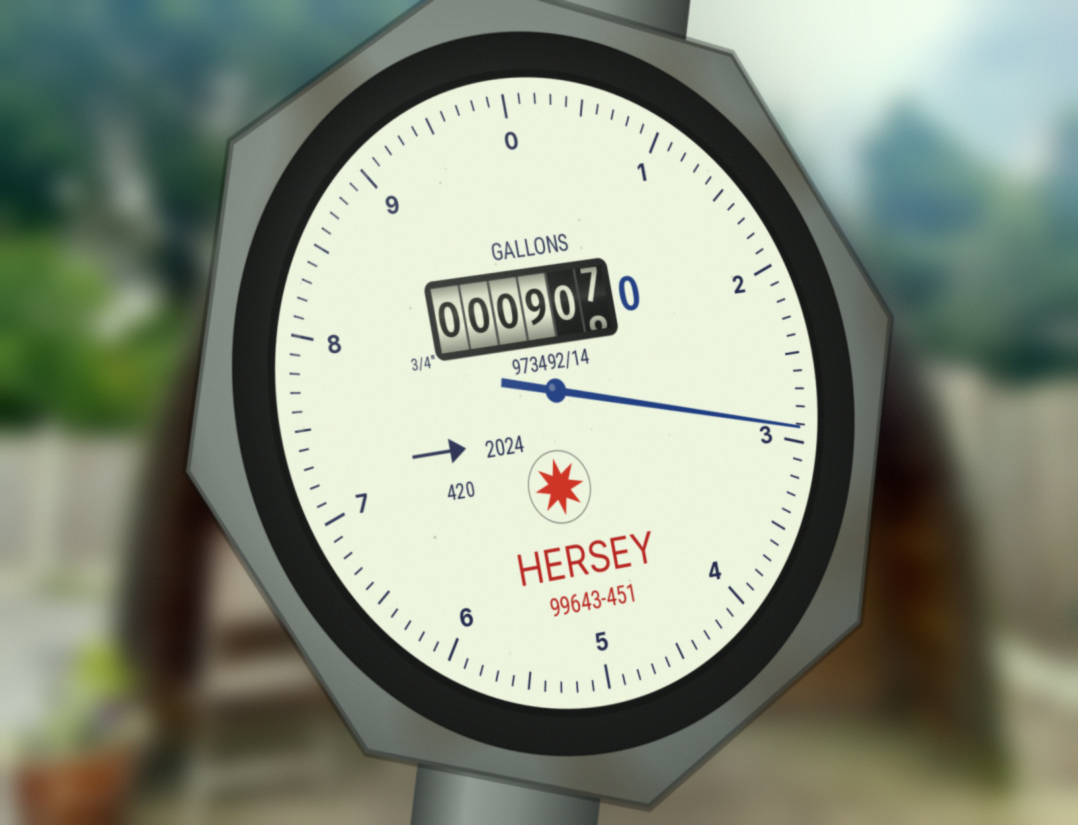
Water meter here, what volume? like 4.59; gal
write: 9072.9; gal
